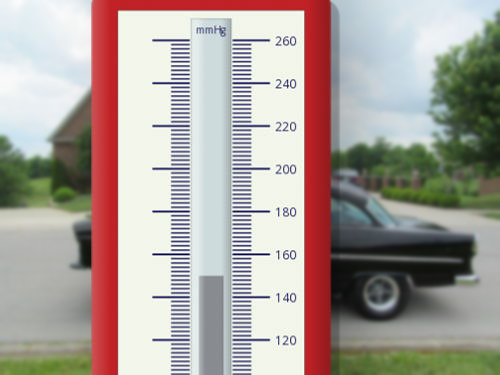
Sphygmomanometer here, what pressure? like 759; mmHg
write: 150; mmHg
